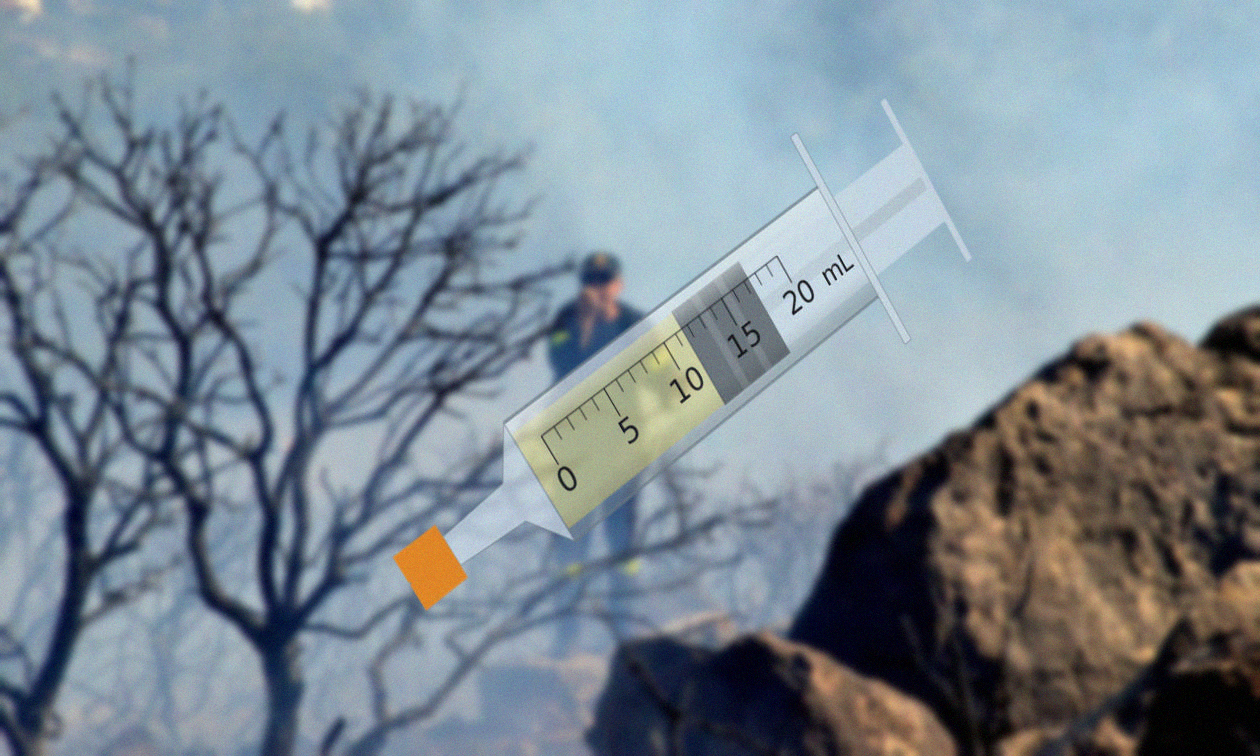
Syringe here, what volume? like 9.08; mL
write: 11.5; mL
